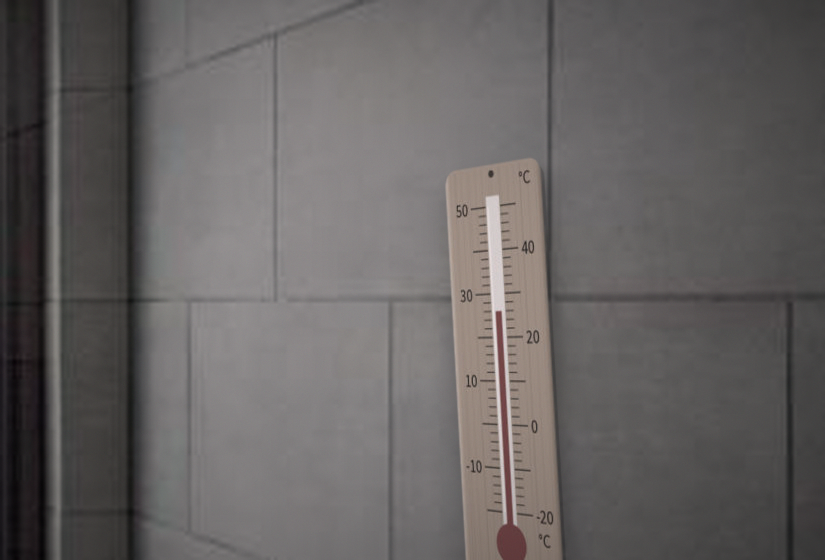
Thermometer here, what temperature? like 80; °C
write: 26; °C
